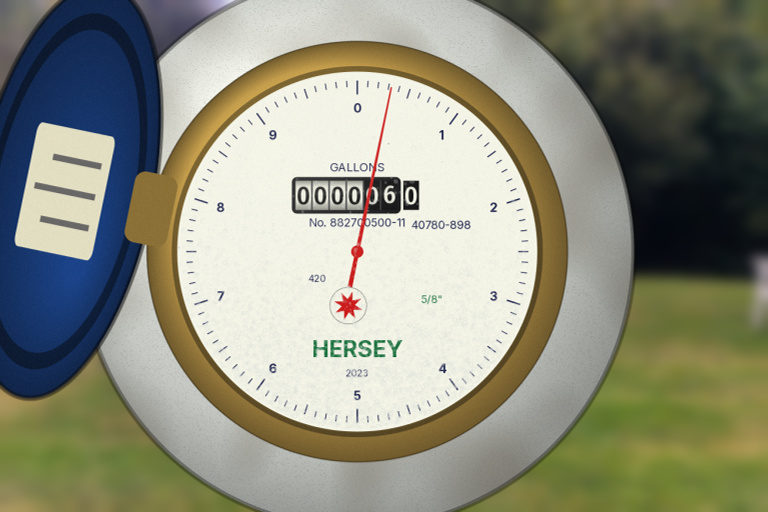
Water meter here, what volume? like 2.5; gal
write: 60.3; gal
